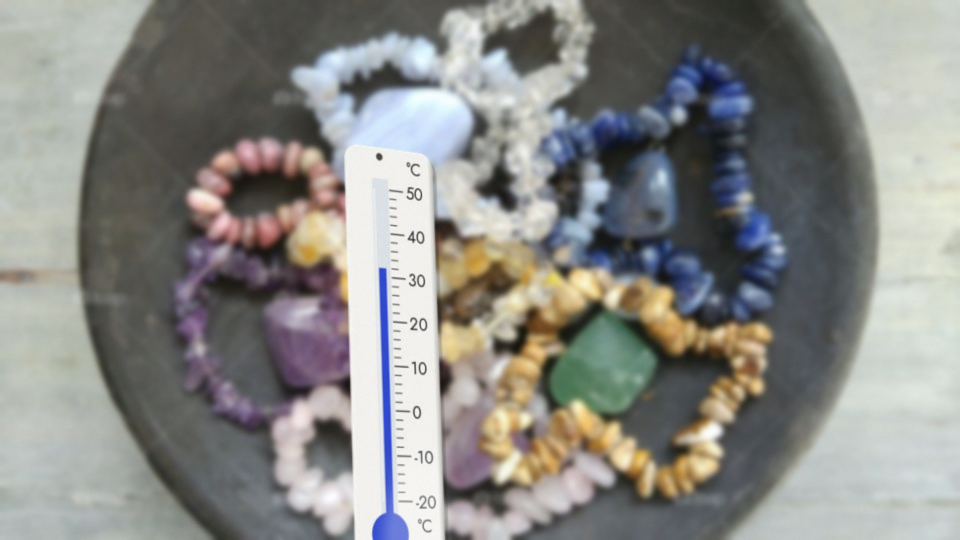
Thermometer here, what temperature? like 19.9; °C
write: 32; °C
